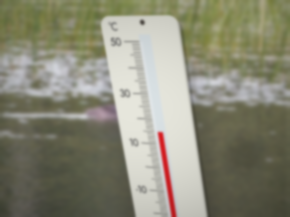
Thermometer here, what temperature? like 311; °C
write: 15; °C
